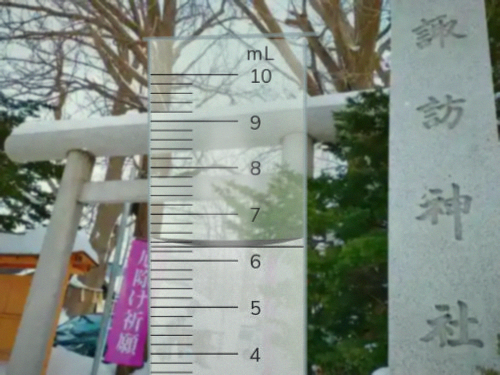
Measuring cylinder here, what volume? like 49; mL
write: 6.3; mL
